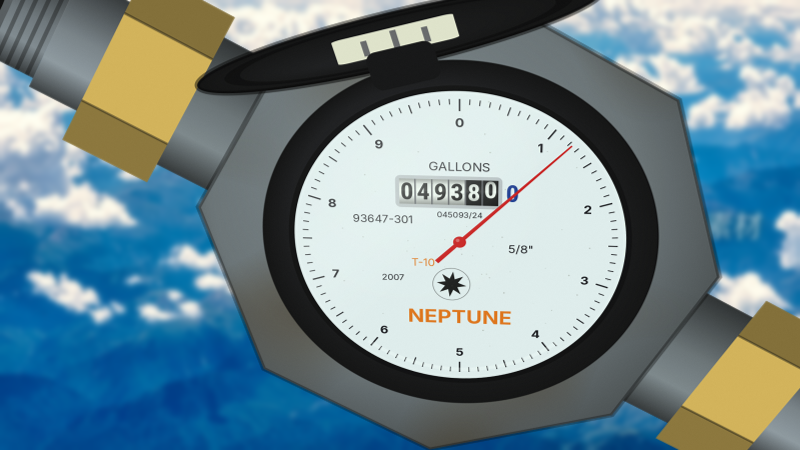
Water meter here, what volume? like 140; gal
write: 493801.2; gal
